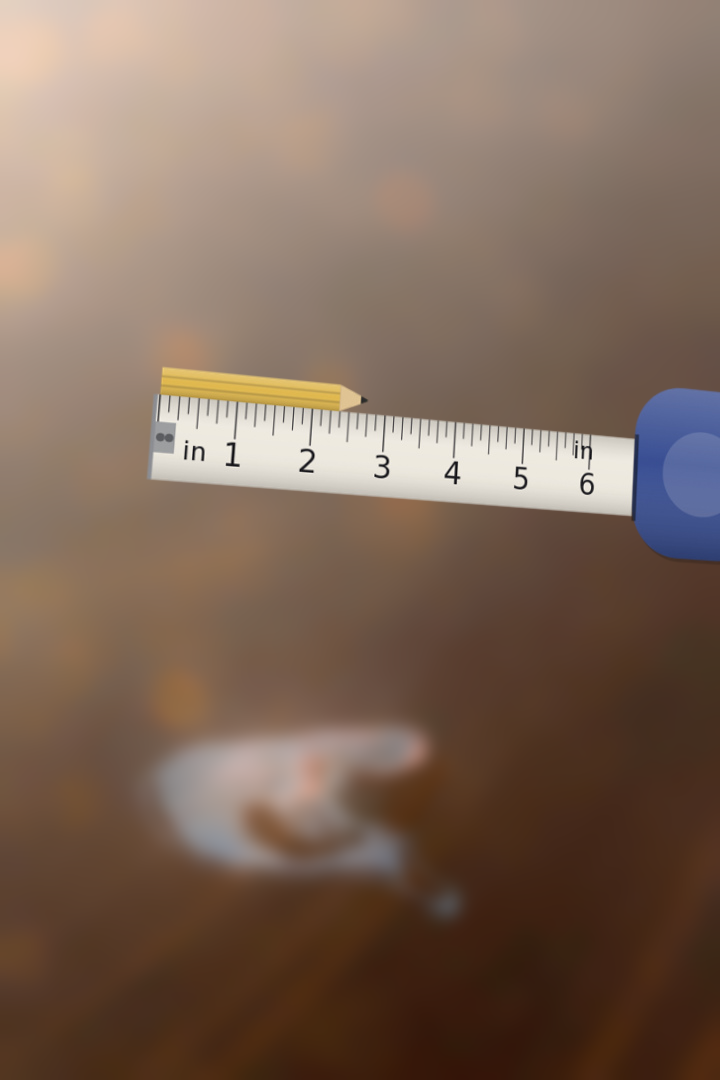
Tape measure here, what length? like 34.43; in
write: 2.75; in
